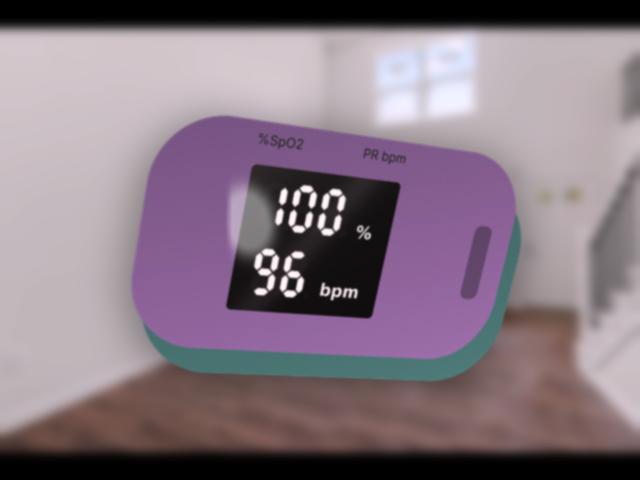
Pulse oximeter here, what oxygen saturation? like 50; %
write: 100; %
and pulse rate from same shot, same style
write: 96; bpm
